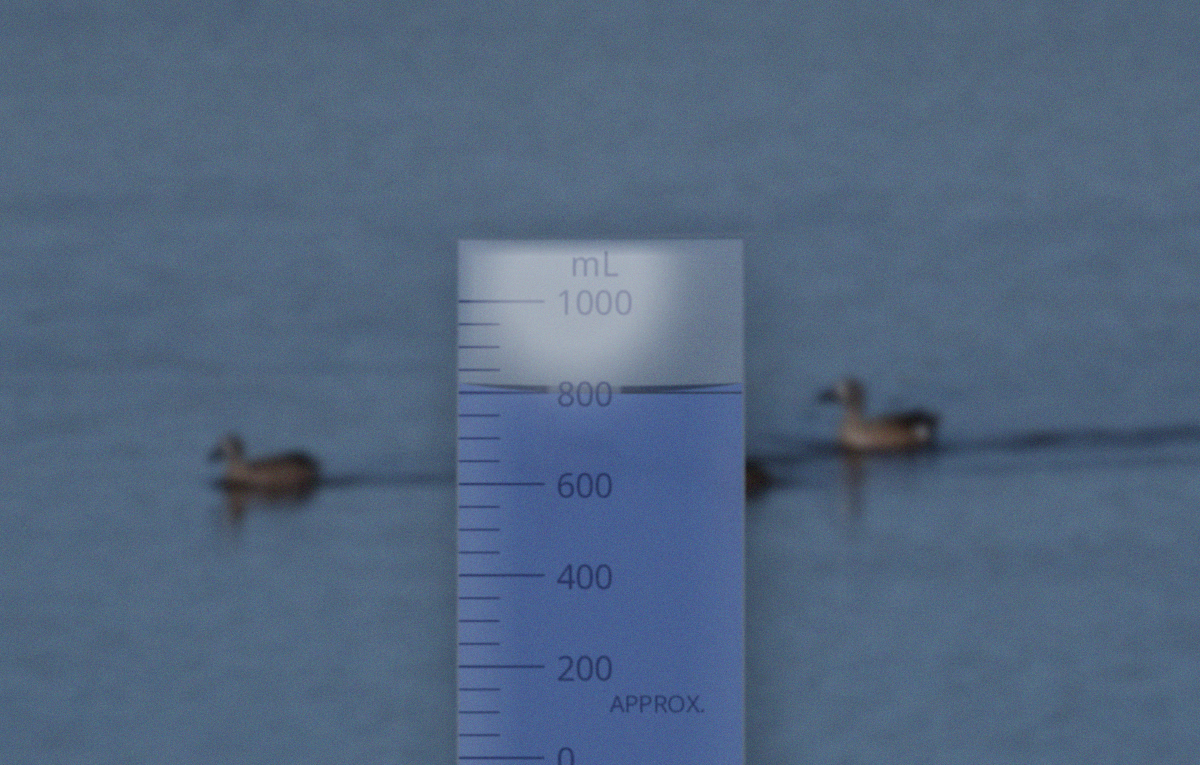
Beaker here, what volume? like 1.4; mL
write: 800; mL
